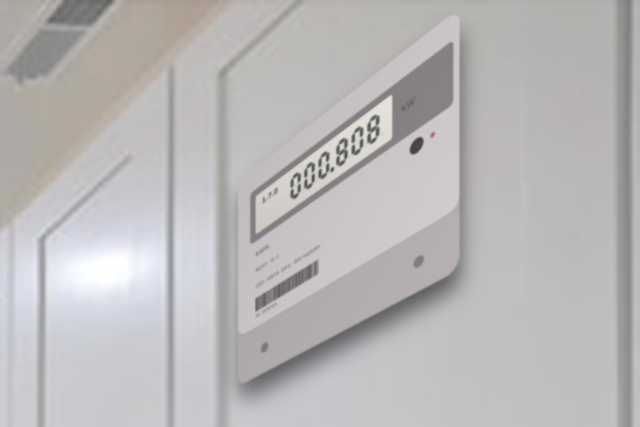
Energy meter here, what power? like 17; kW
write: 0.808; kW
